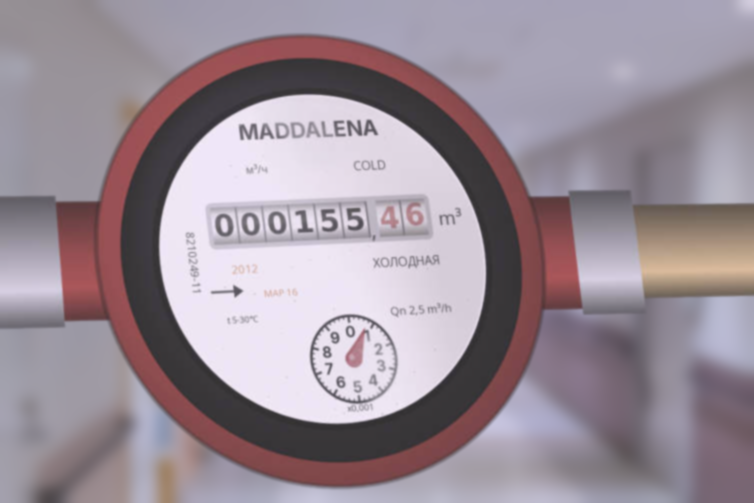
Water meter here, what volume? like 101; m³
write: 155.460; m³
